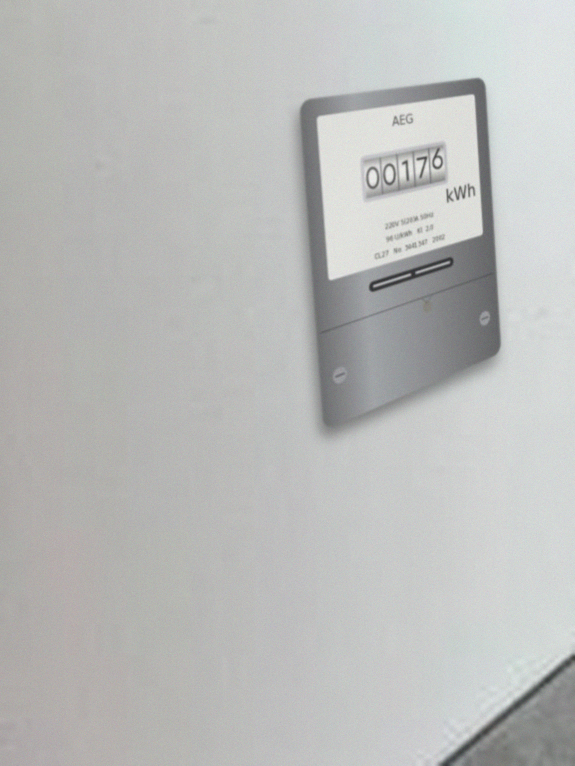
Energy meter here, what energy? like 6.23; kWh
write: 176; kWh
